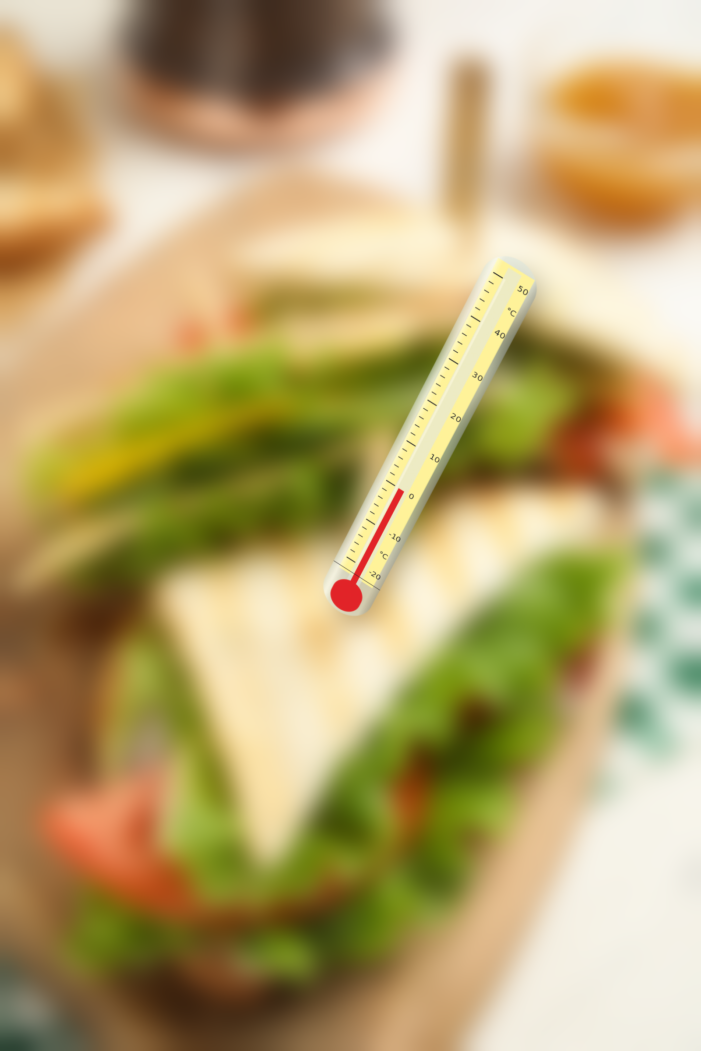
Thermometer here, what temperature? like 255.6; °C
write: 0; °C
